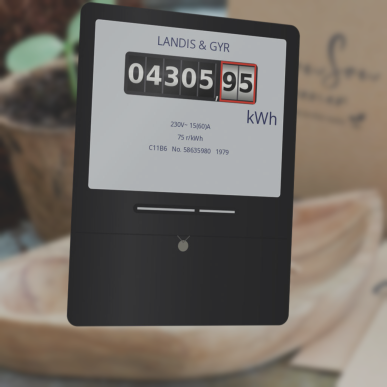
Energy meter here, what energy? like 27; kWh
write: 4305.95; kWh
